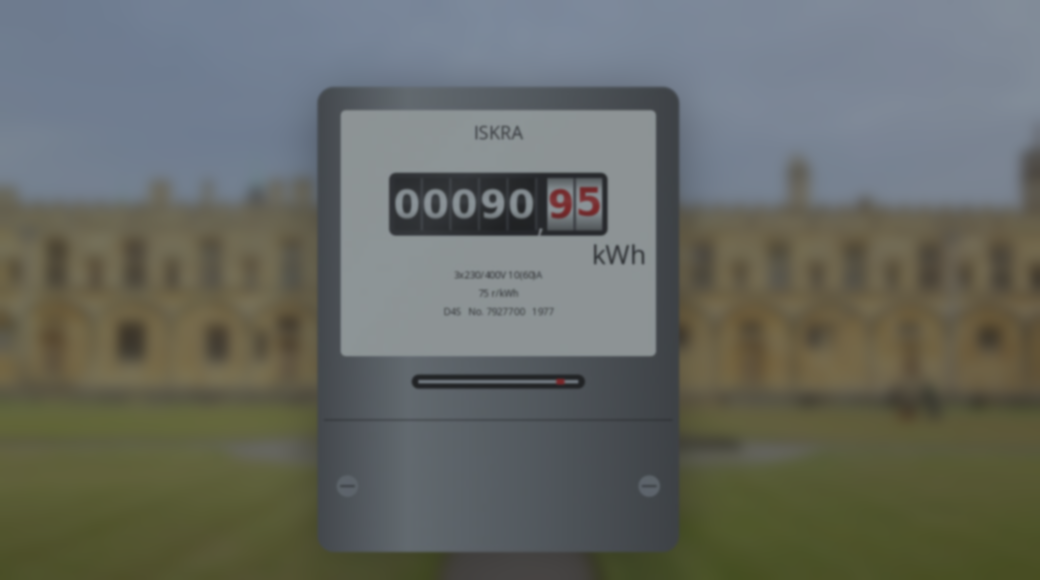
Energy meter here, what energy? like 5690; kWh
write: 90.95; kWh
